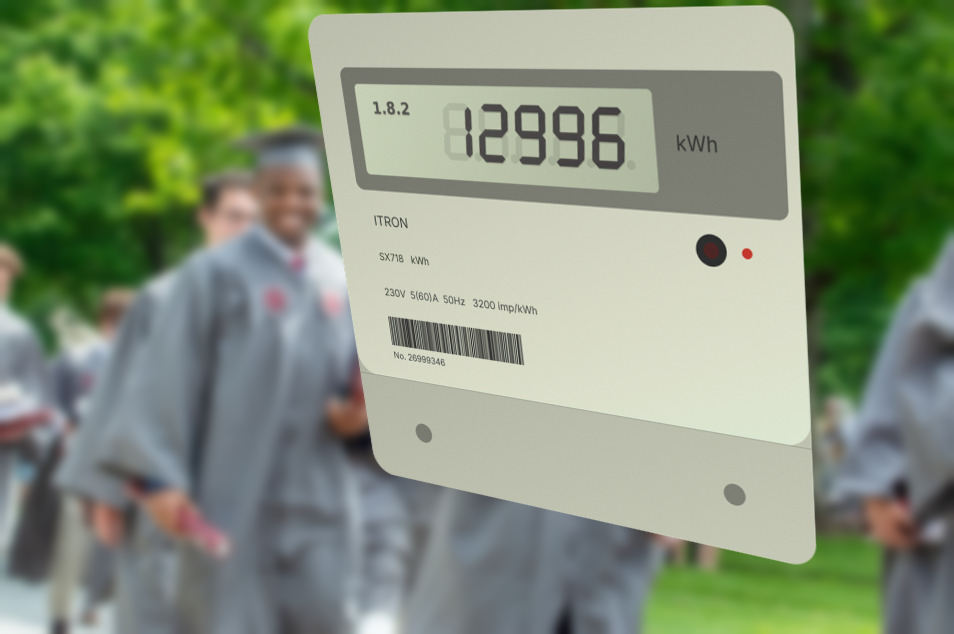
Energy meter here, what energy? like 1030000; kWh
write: 12996; kWh
